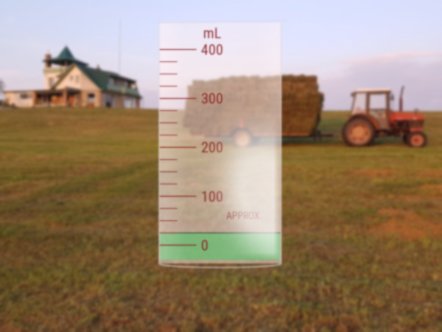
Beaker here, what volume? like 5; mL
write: 25; mL
